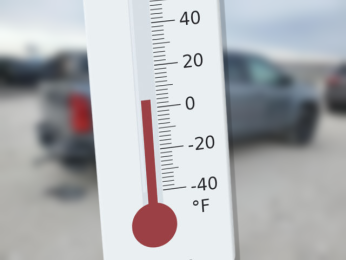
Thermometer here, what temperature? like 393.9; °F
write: 4; °F
